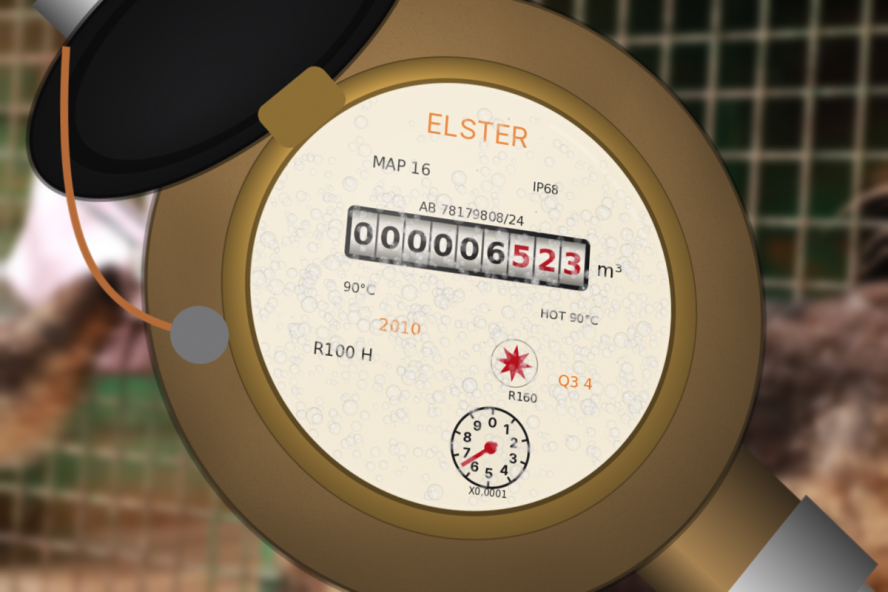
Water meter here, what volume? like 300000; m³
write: 6.5236; m³
